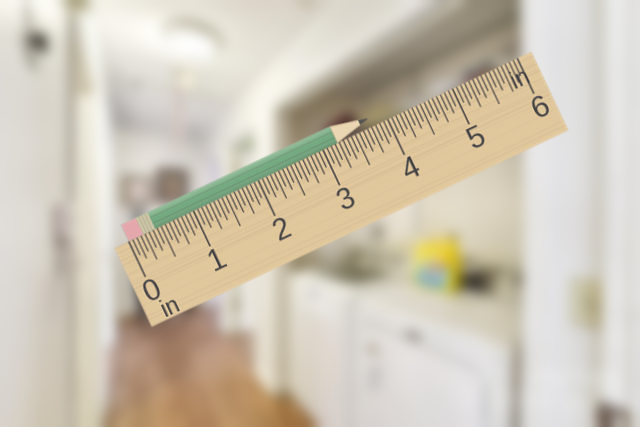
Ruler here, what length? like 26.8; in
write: 3.75; in
